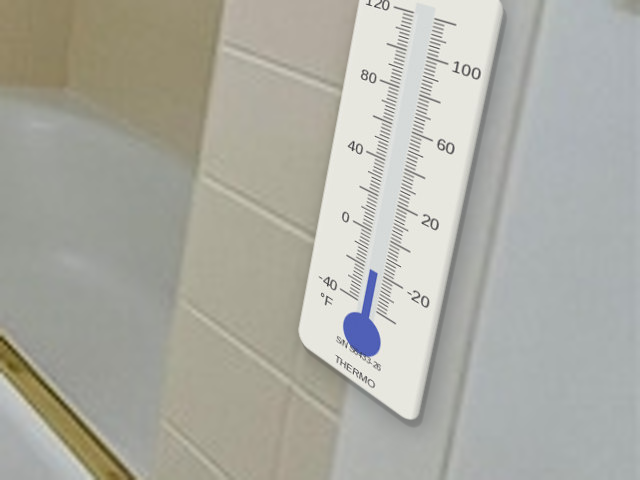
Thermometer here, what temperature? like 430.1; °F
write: -20; °F
